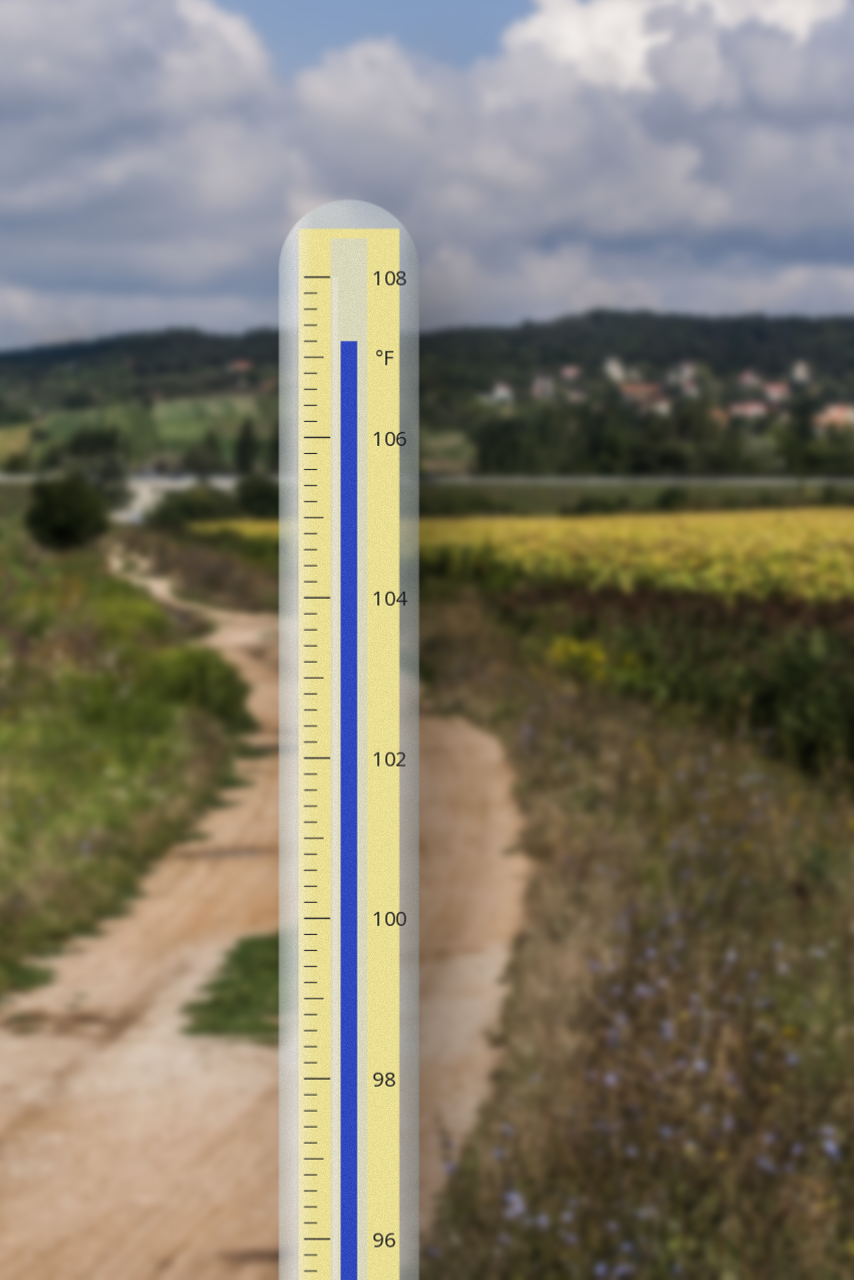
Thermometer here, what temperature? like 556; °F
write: 107.2; °F
